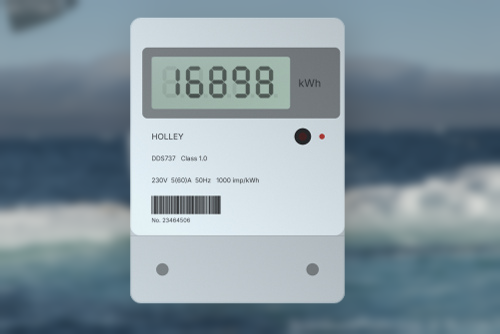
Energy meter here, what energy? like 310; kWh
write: 16898; kWh
